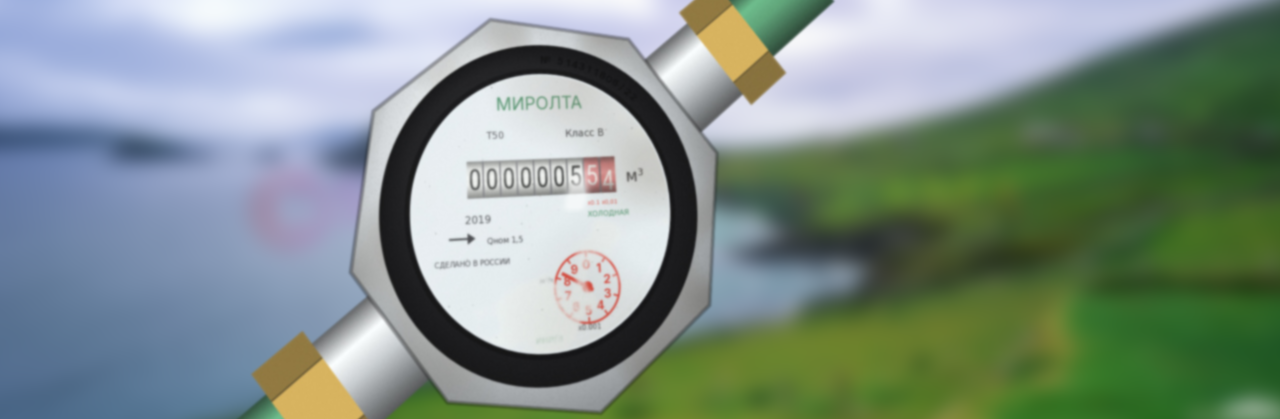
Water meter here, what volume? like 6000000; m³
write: 5.538; m³
